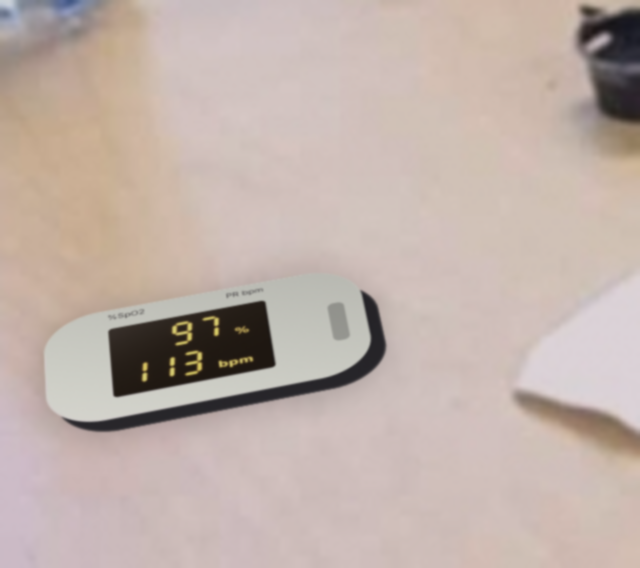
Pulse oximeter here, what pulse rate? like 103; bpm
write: 113; bpm
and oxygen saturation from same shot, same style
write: 97; %
